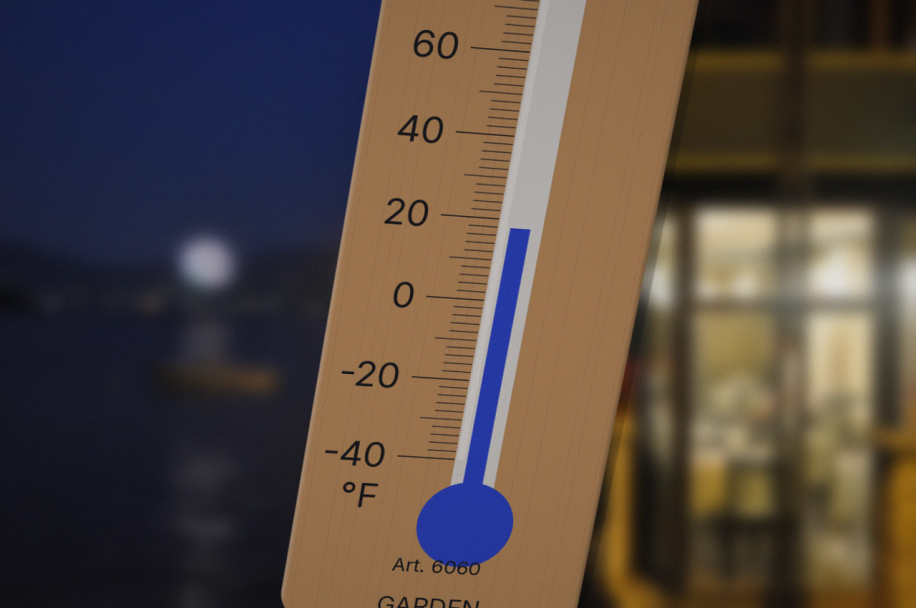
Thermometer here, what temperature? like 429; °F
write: 18; °F
